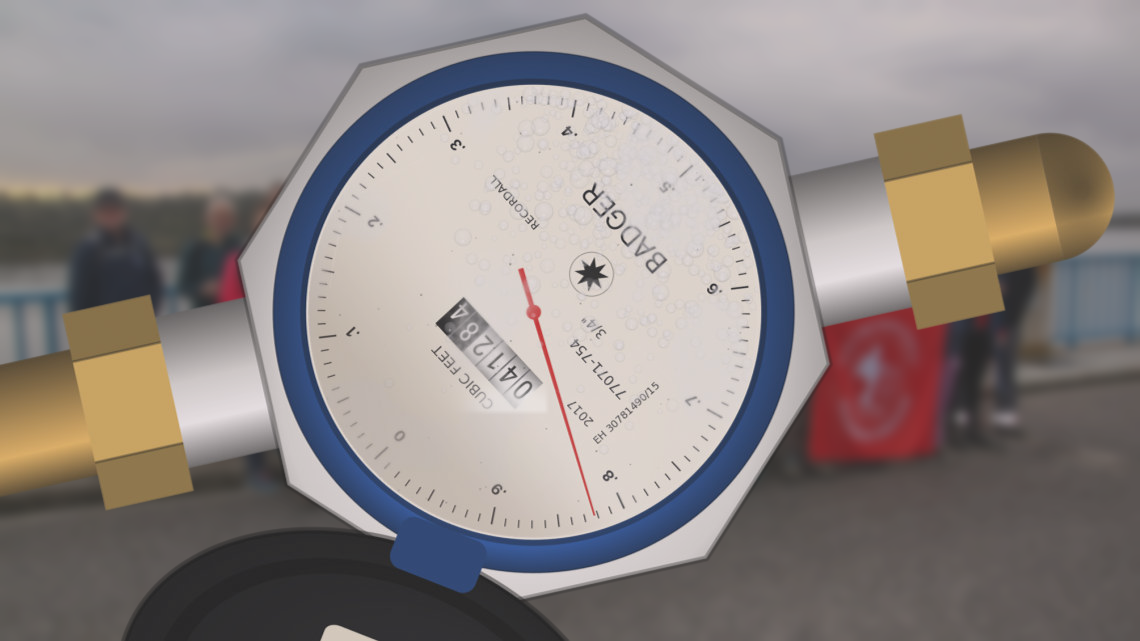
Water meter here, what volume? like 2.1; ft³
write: 41283.82; ft³
